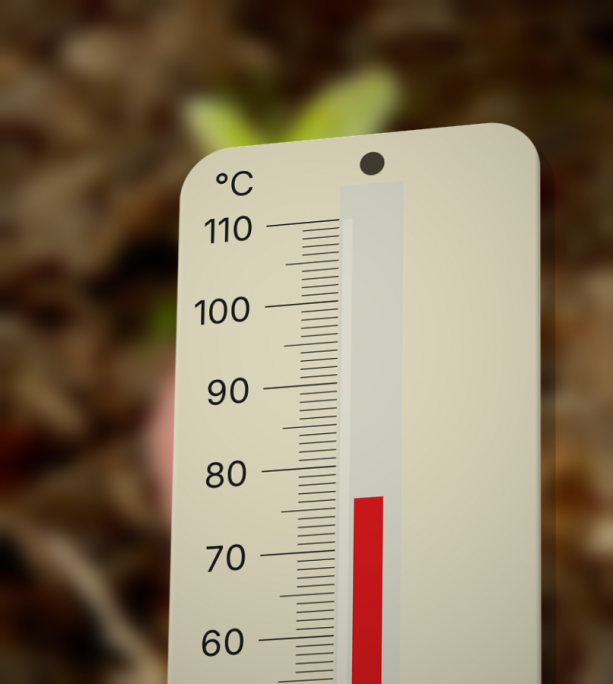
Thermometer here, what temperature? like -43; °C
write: 76; °C
